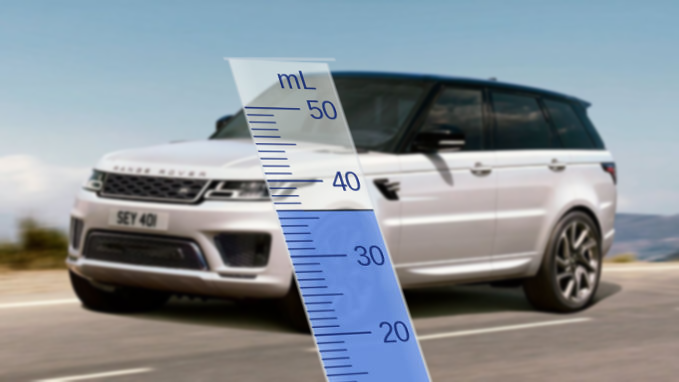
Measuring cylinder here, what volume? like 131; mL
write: 36; mL
